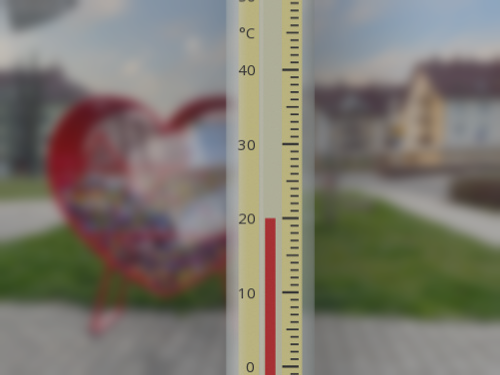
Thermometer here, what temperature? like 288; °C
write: 20; °C
